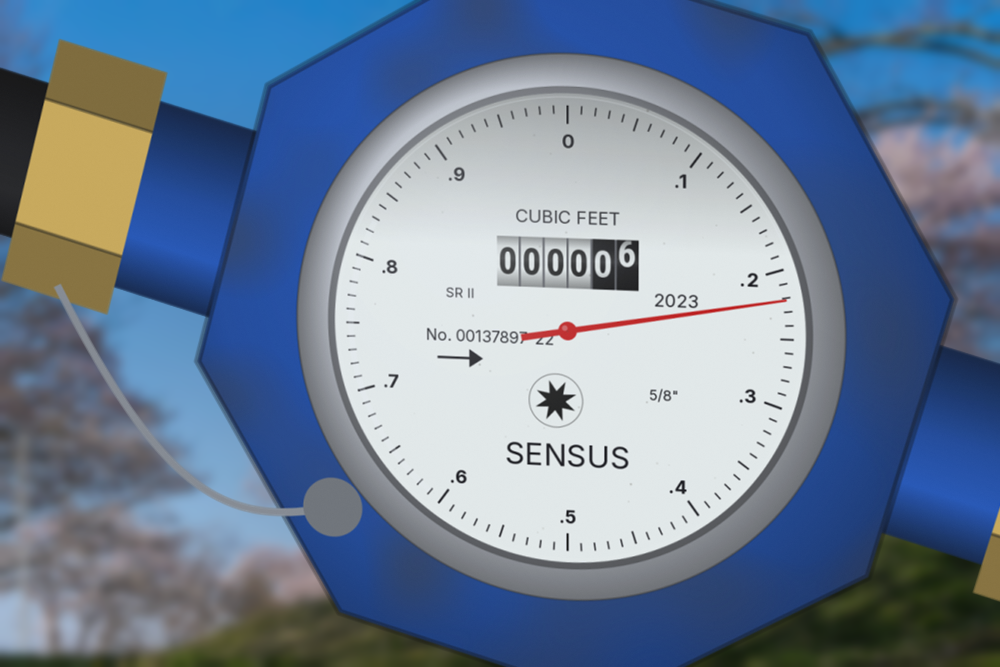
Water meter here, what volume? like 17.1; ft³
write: 6.22; ft³
